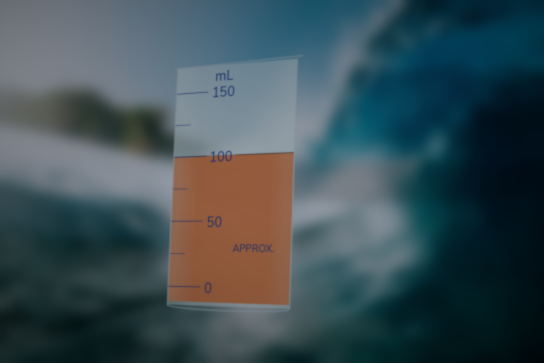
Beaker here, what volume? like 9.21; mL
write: 100; mL
